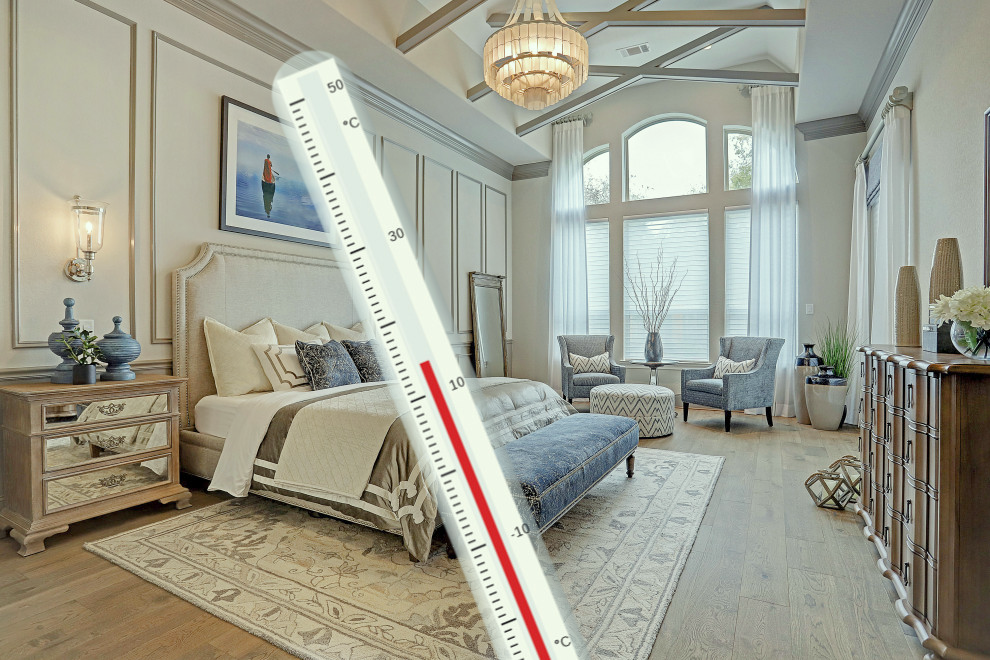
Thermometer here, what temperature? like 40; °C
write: 14; °C
